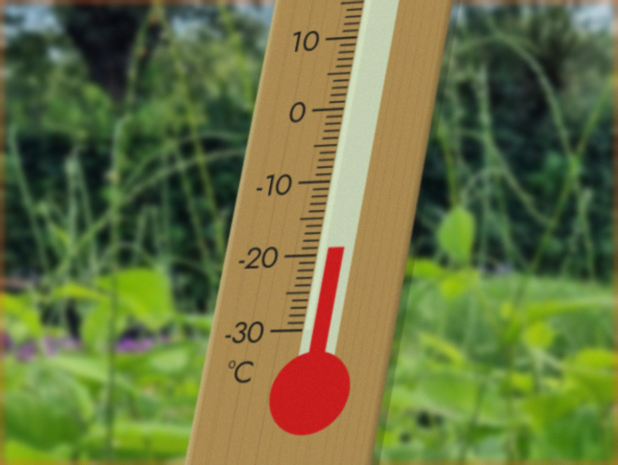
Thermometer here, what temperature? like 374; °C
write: -19; °C
